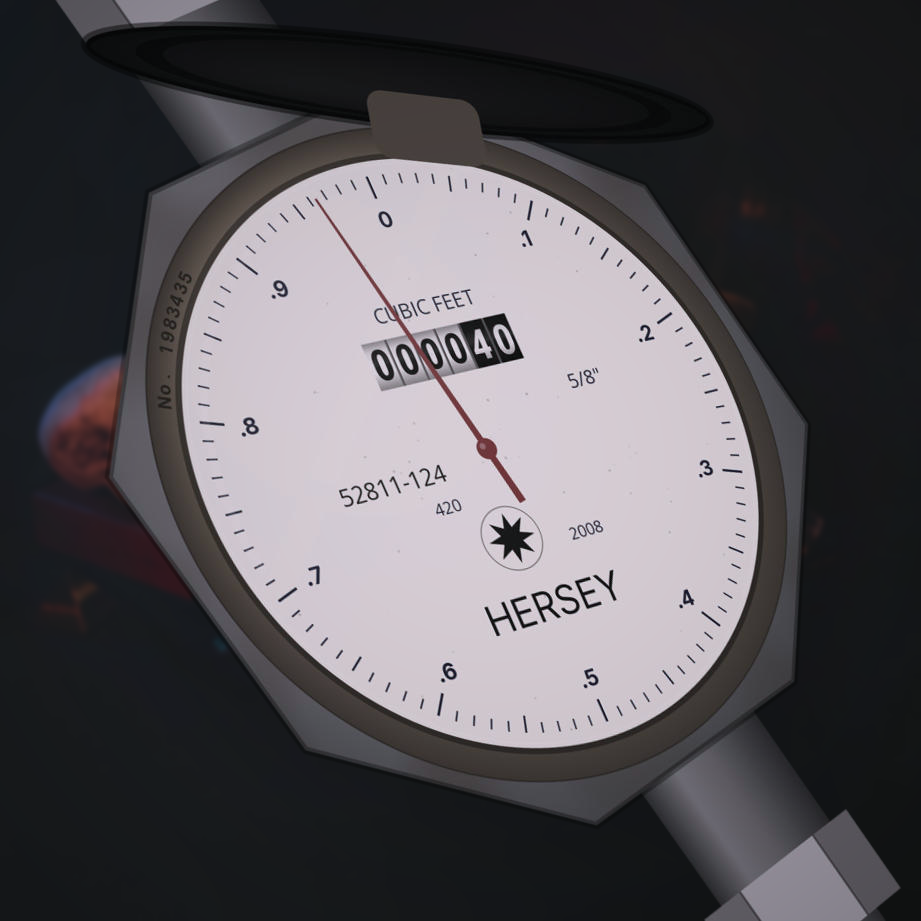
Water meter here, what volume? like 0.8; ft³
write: 39.96; ft³
